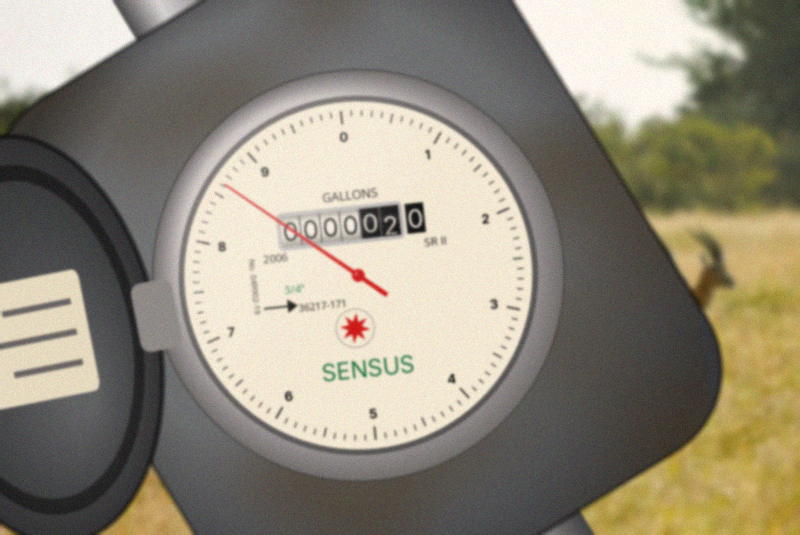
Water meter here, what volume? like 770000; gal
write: 18.6; gal
